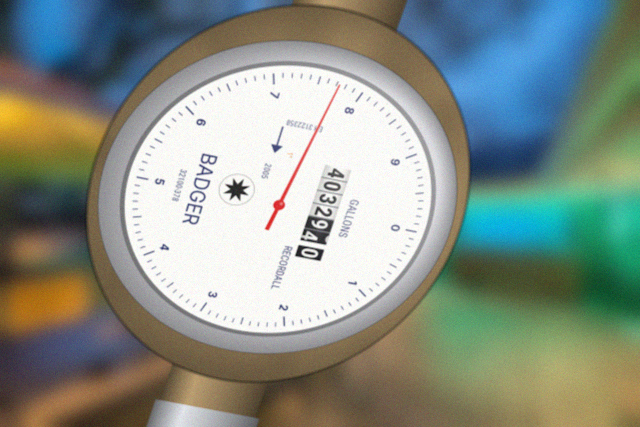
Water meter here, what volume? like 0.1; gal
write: 4032937.7; gal
